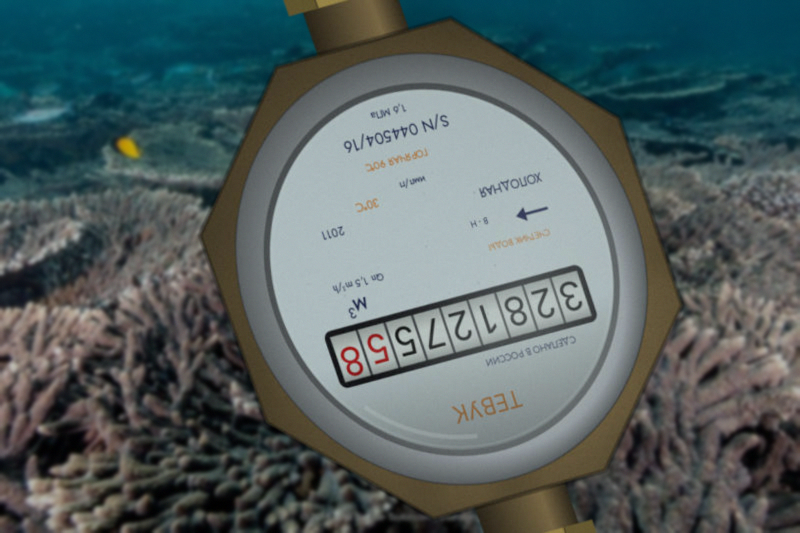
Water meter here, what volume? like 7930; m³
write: 3281275.58; m³
